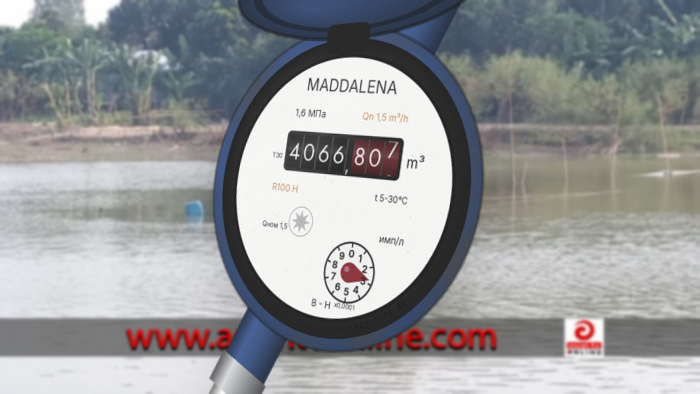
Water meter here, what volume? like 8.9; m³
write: 4066.8072; m³
